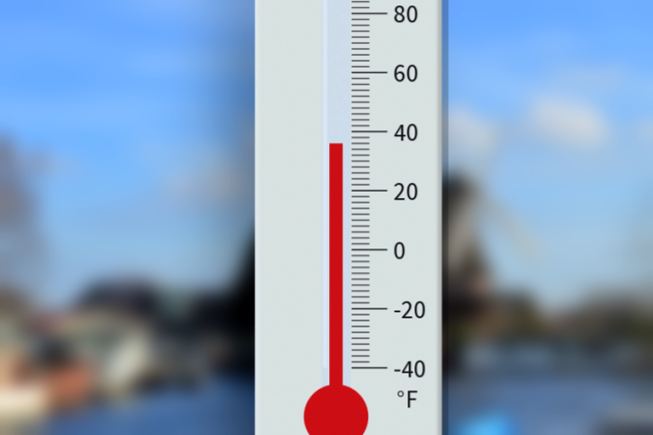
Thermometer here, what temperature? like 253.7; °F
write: 36; °F
